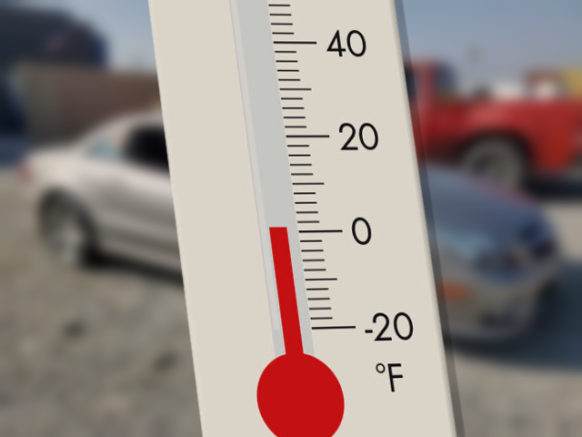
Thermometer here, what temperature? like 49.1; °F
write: 1; °F
